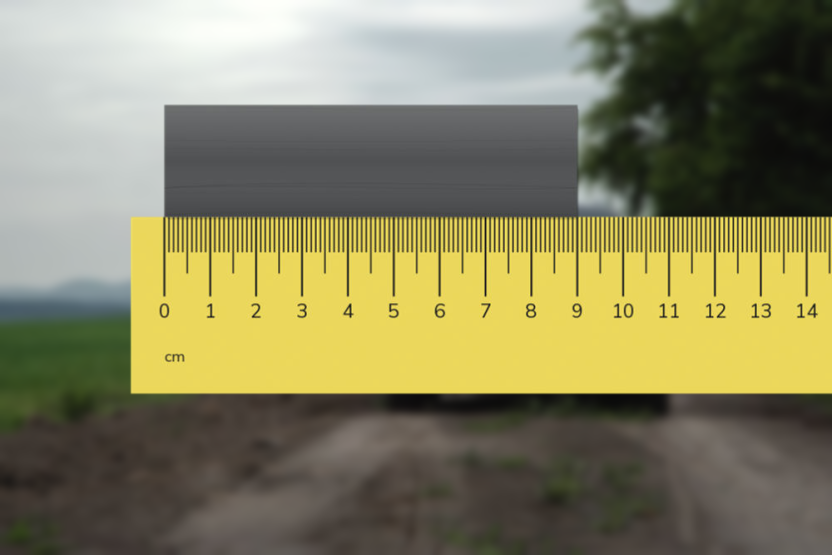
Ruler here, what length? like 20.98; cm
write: 9; cm
